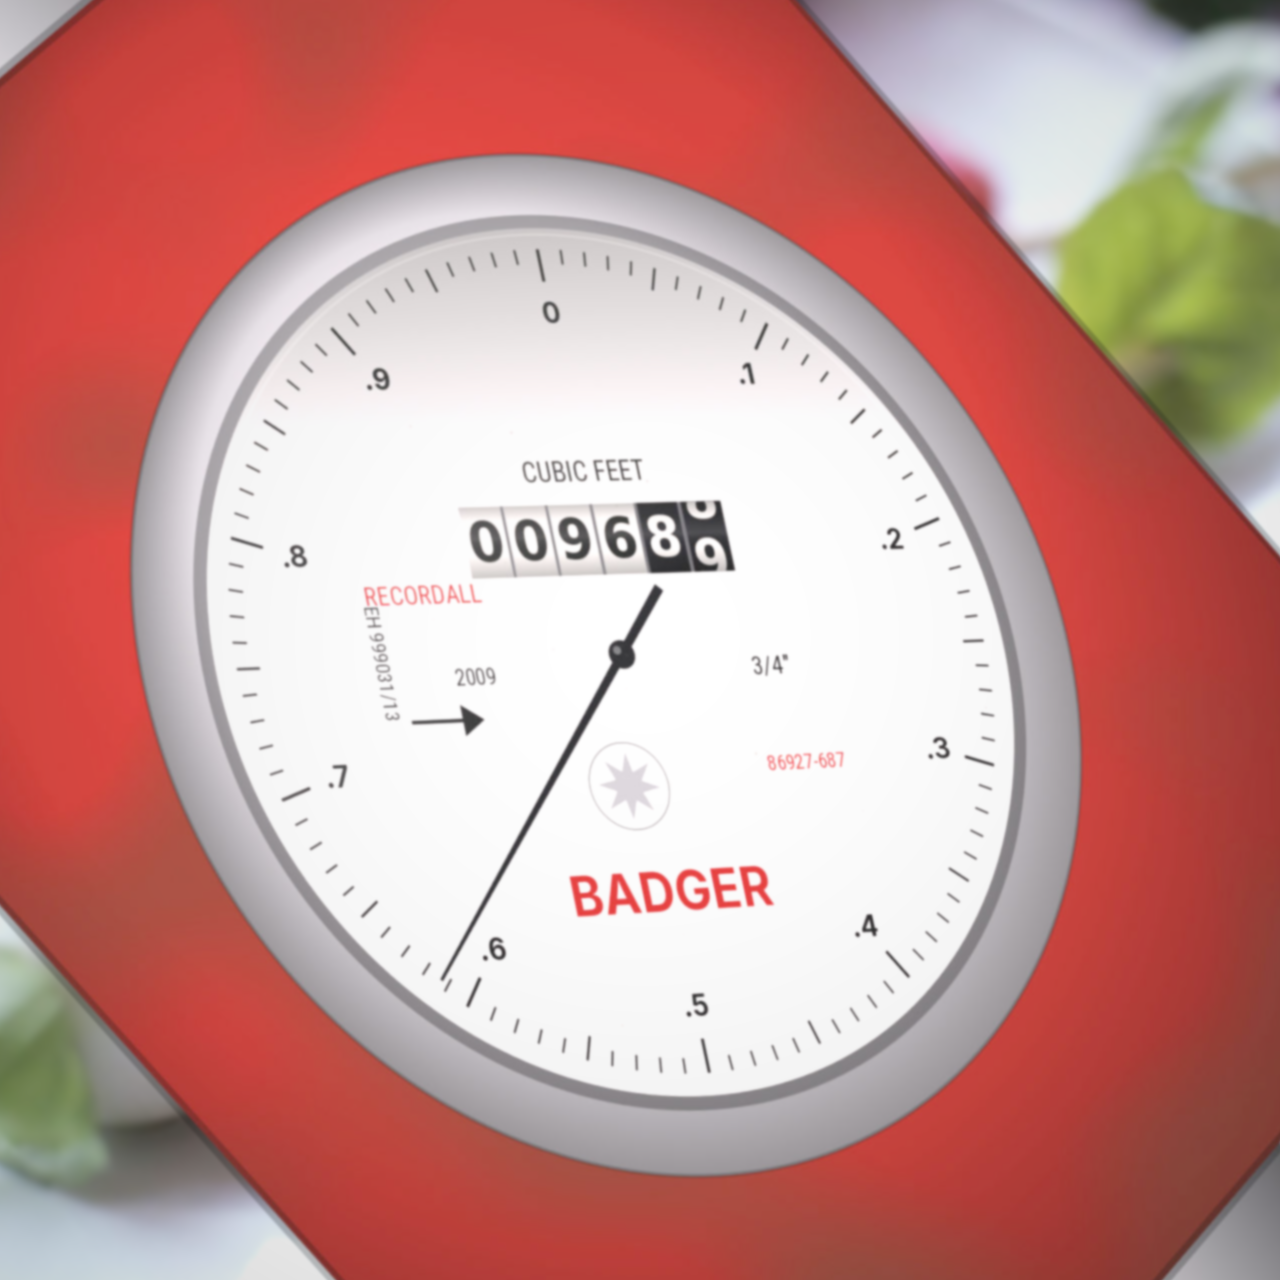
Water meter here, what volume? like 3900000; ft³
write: 9688.61; ft³
